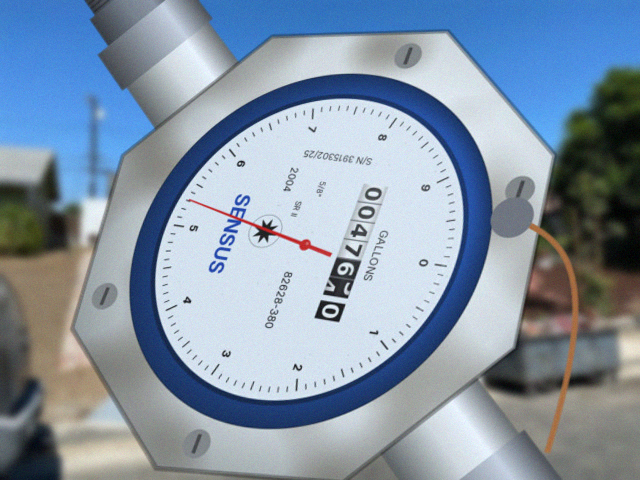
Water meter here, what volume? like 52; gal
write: 47635.3; gal
